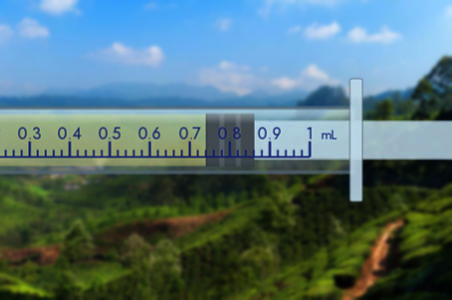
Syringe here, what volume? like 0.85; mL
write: 0.74; mL
